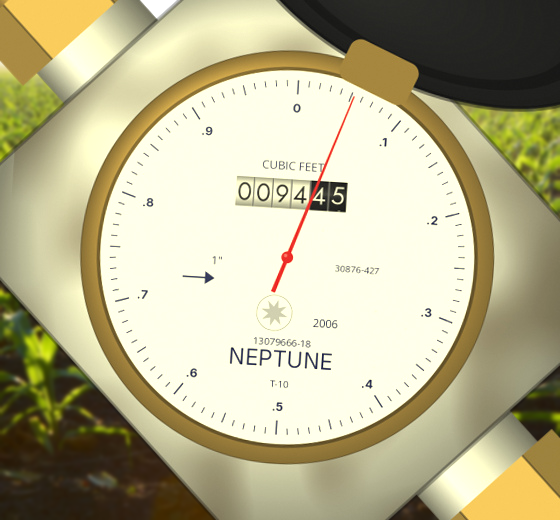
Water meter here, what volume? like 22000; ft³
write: 9445.05; ft³
